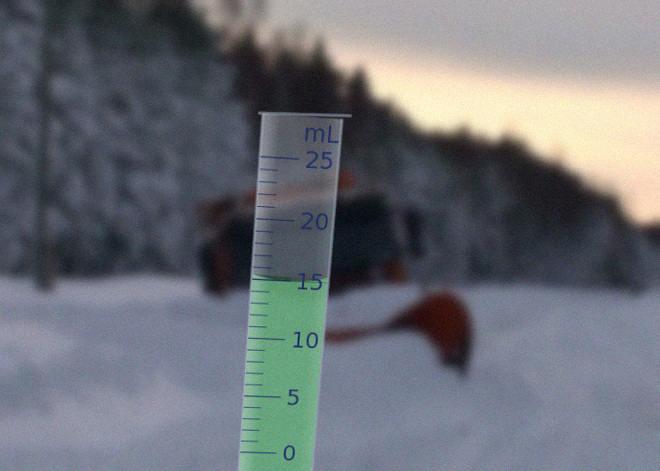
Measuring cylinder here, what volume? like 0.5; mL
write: 15; mL
